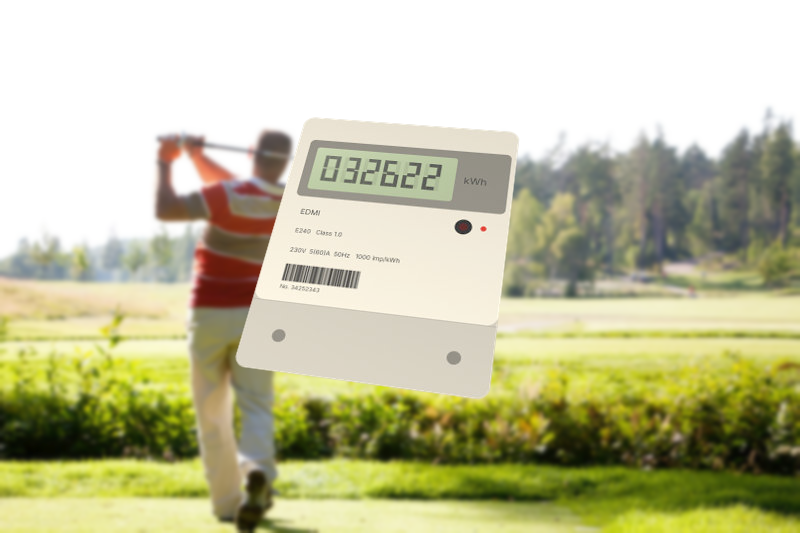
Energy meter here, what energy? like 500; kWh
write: 32622; kWh
